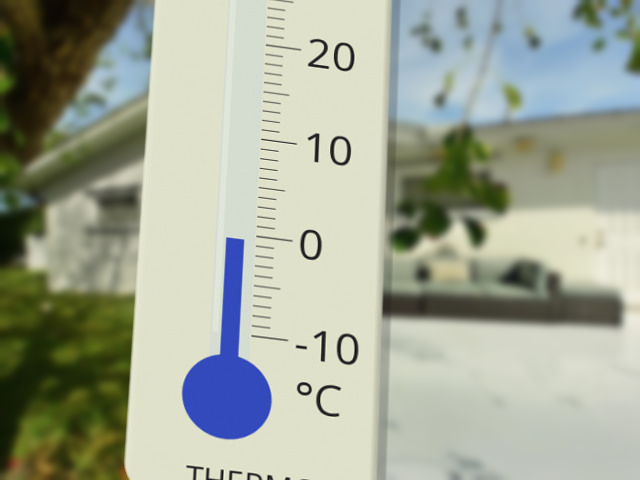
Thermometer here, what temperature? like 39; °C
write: -0.5; °C
